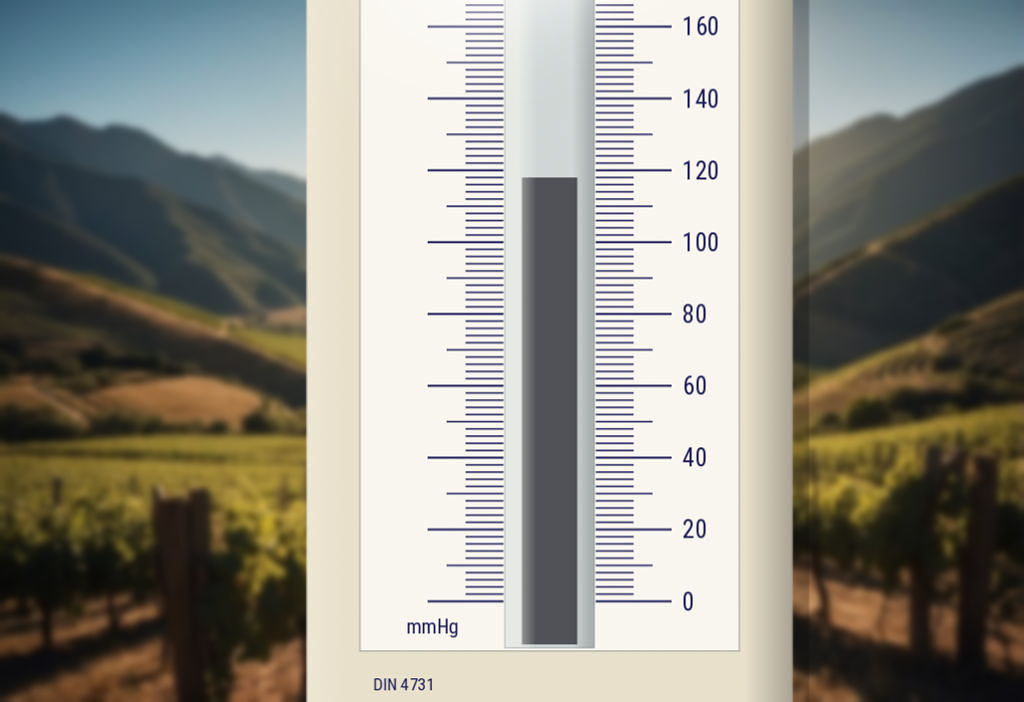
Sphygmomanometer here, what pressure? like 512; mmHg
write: 118; mmHg
